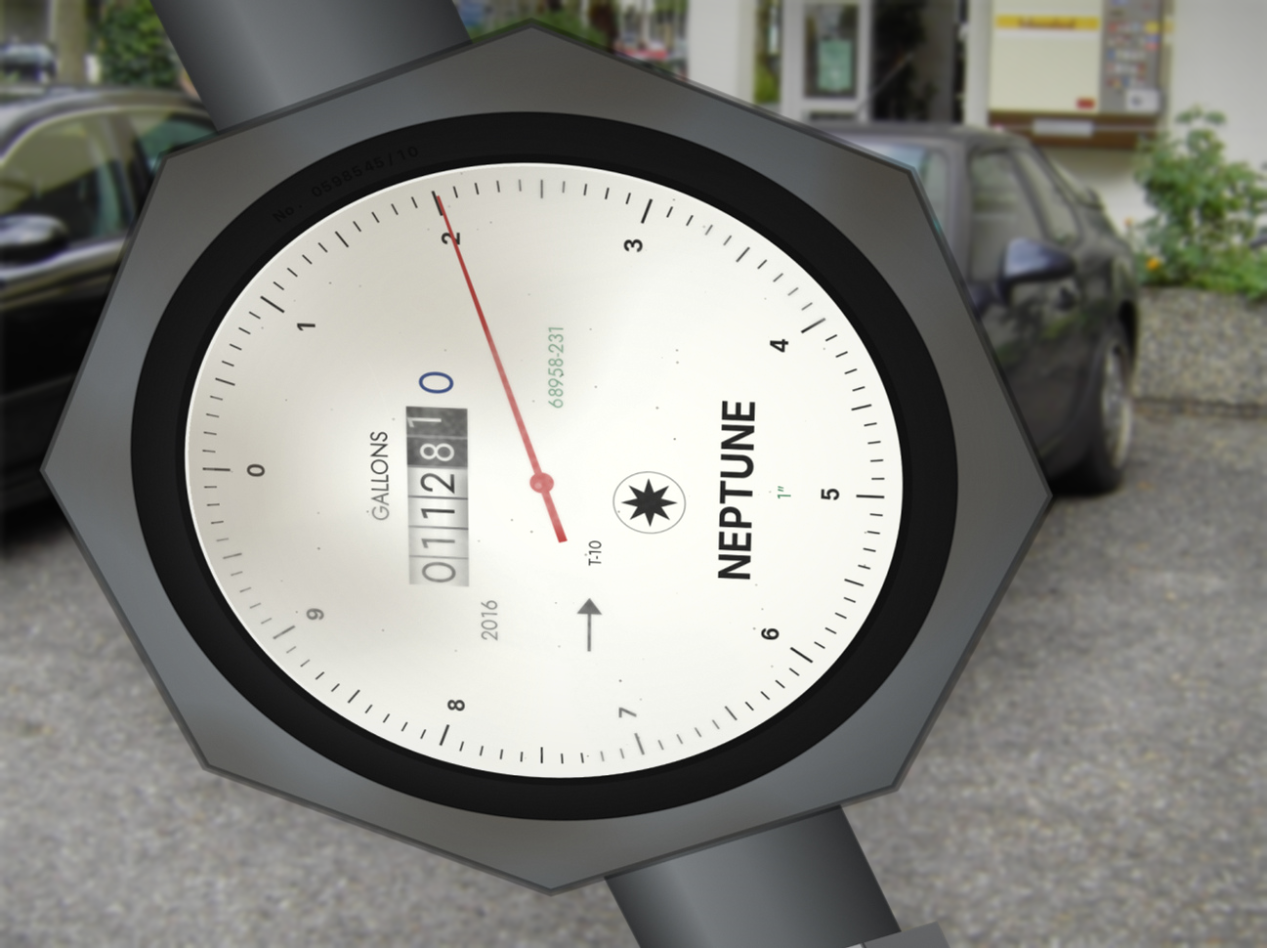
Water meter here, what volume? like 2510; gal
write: 112812.0; gal
